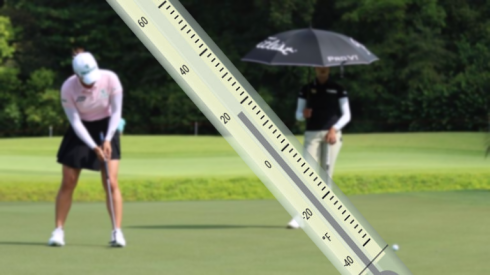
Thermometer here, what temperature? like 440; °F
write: 18; °F
